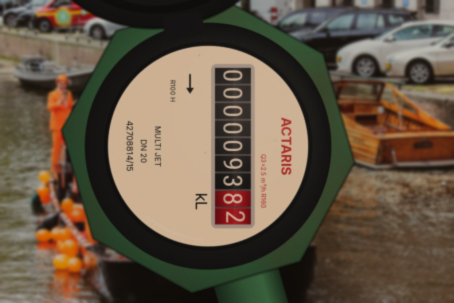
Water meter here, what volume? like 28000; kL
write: 93.82; kL
